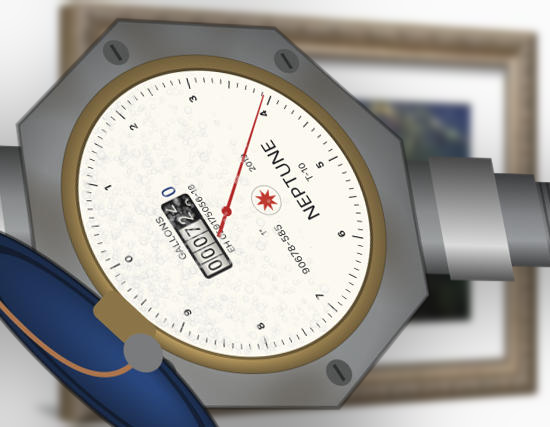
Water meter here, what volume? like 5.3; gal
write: 7223.9; gal
